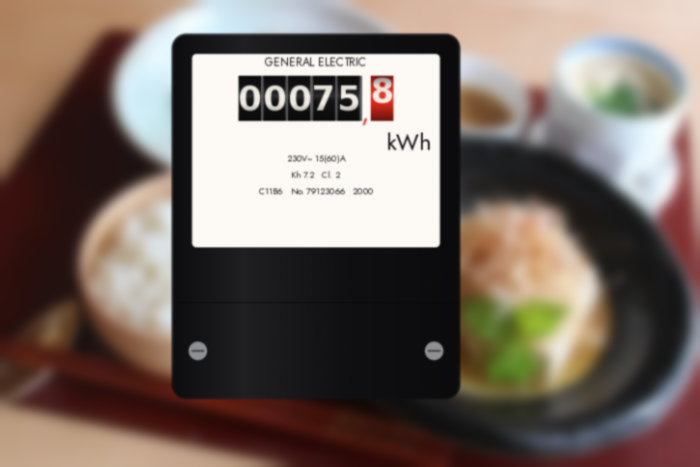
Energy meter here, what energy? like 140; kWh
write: 75.8; kWh
